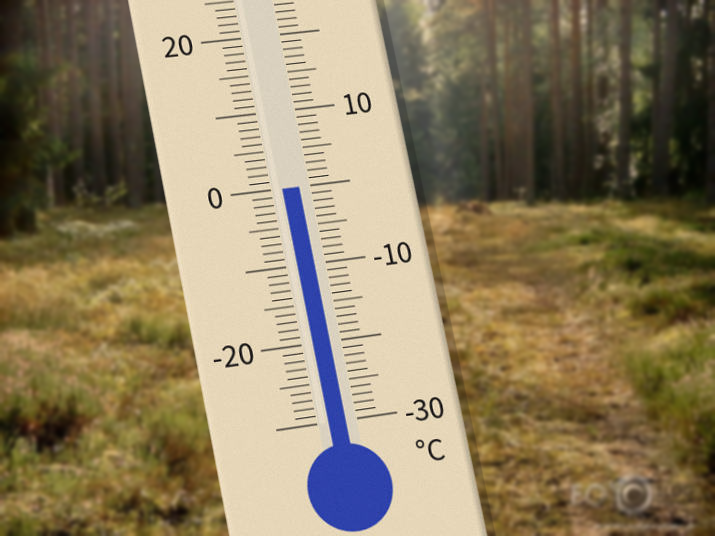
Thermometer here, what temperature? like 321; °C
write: 0; °C
